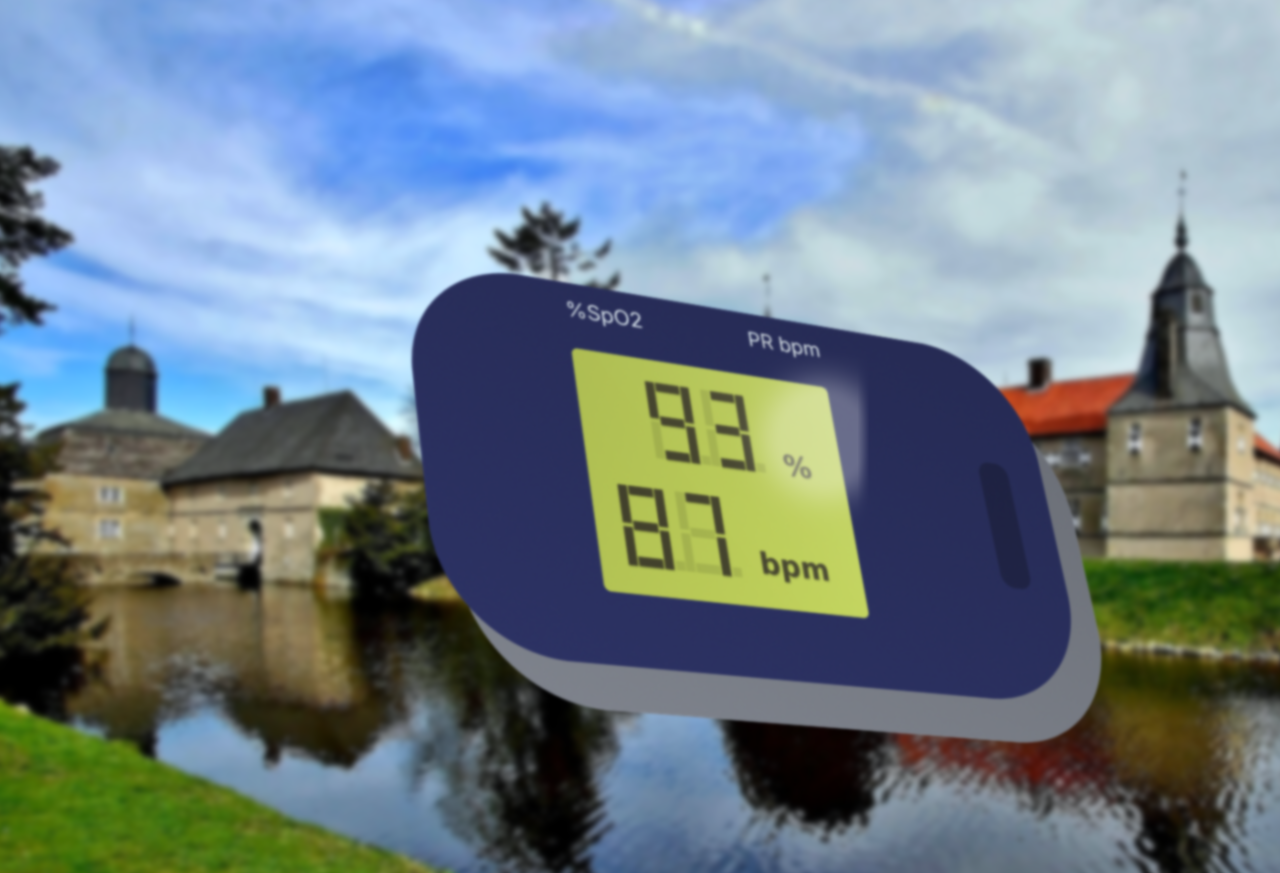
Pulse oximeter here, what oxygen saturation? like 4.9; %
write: 93; %
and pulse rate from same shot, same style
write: 87; bpm
